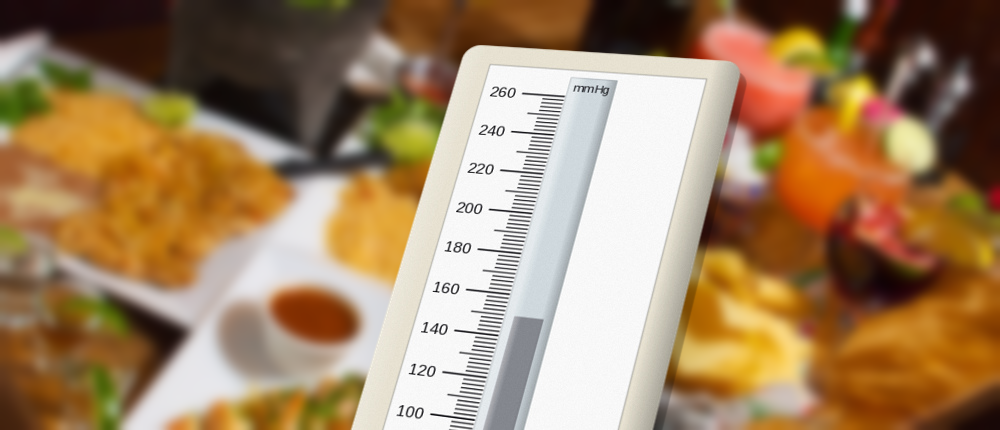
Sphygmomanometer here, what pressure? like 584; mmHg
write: 150; mmHg
